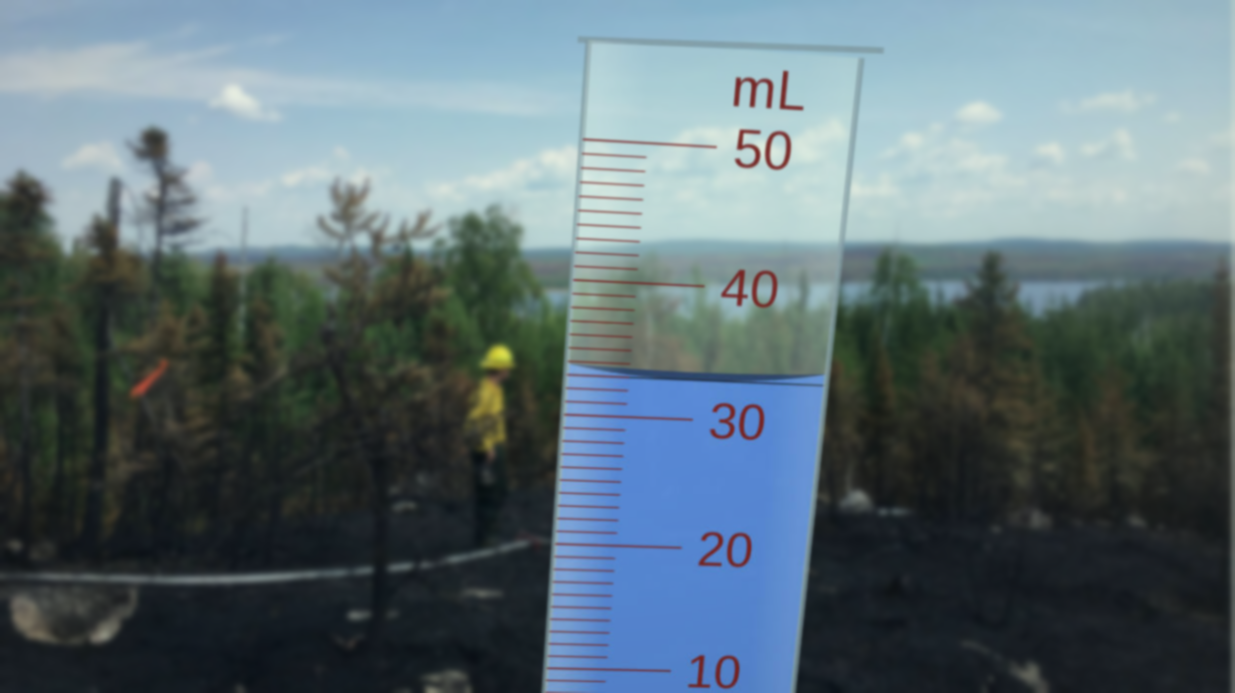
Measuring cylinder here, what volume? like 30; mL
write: 33; mL
